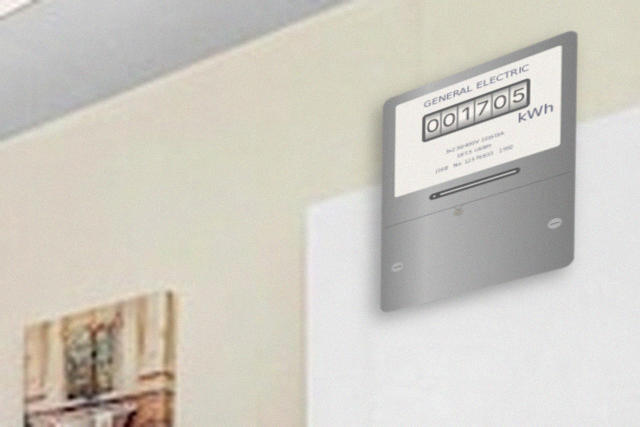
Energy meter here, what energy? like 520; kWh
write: 1705; kWh
